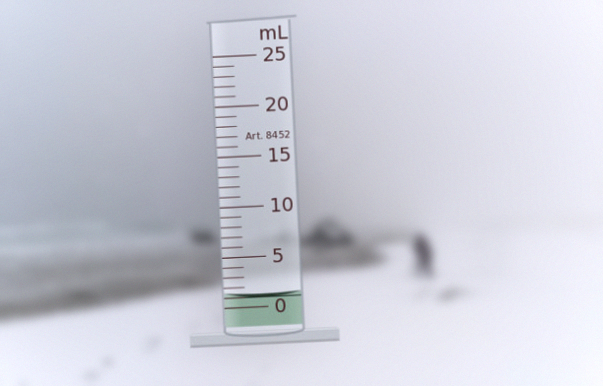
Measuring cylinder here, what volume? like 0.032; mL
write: 1; mL
